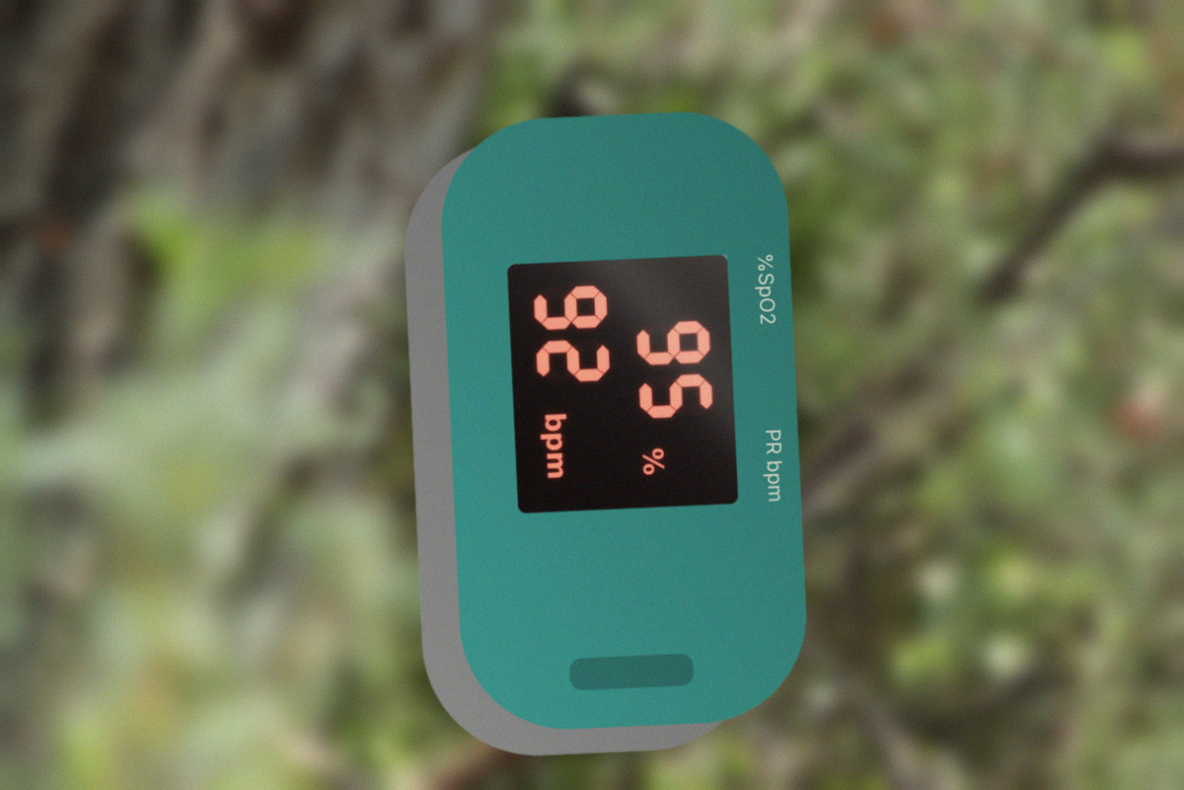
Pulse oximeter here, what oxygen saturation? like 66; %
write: 95; %
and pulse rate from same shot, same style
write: 92; bpm
